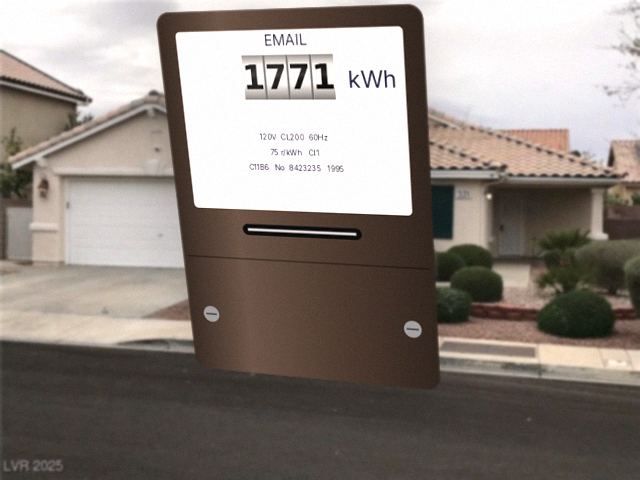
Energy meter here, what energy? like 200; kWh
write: 1771; kWh
